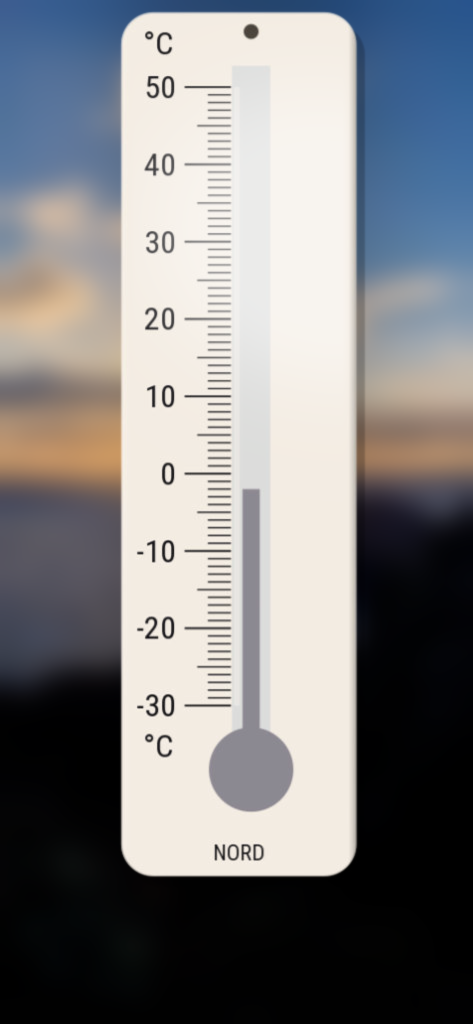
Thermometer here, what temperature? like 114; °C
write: -2; °C
